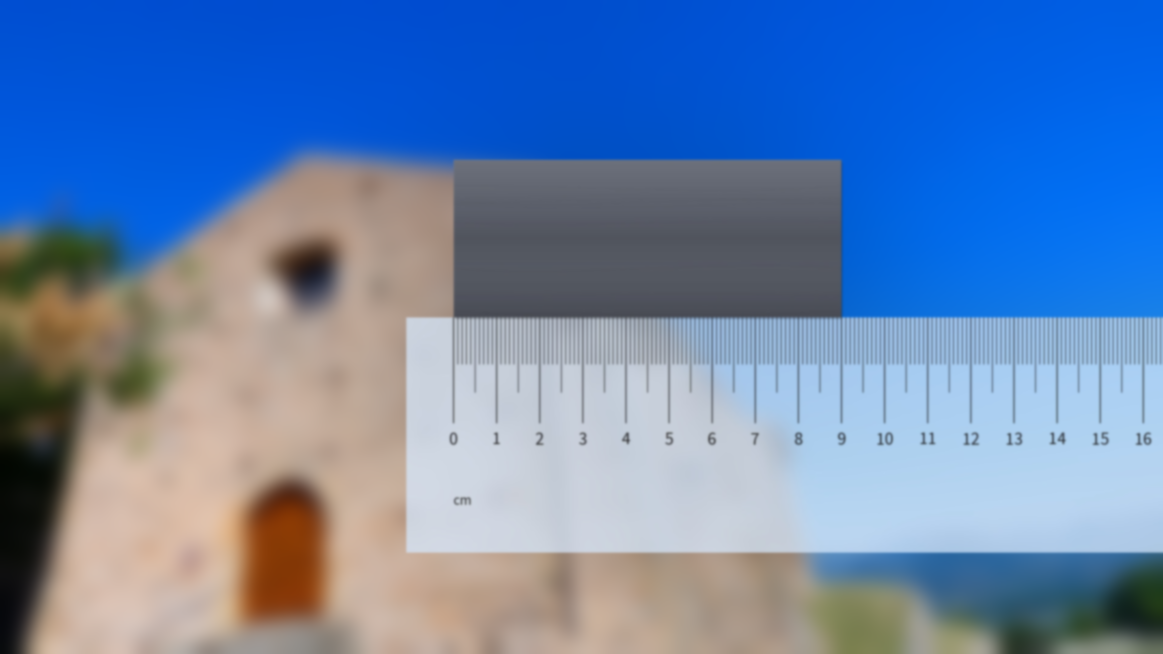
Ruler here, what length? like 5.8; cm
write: 9; cm
